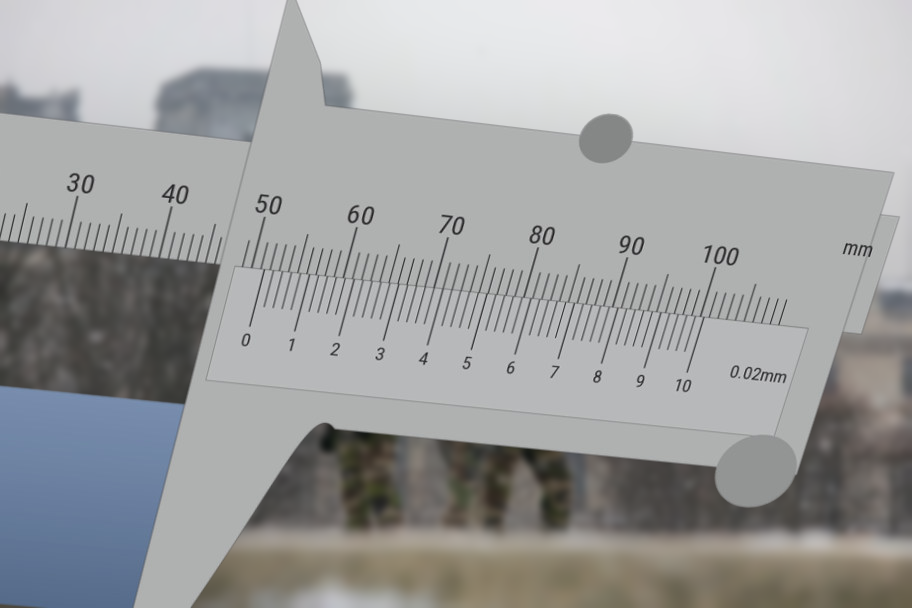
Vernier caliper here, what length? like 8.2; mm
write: 51.4; mm
